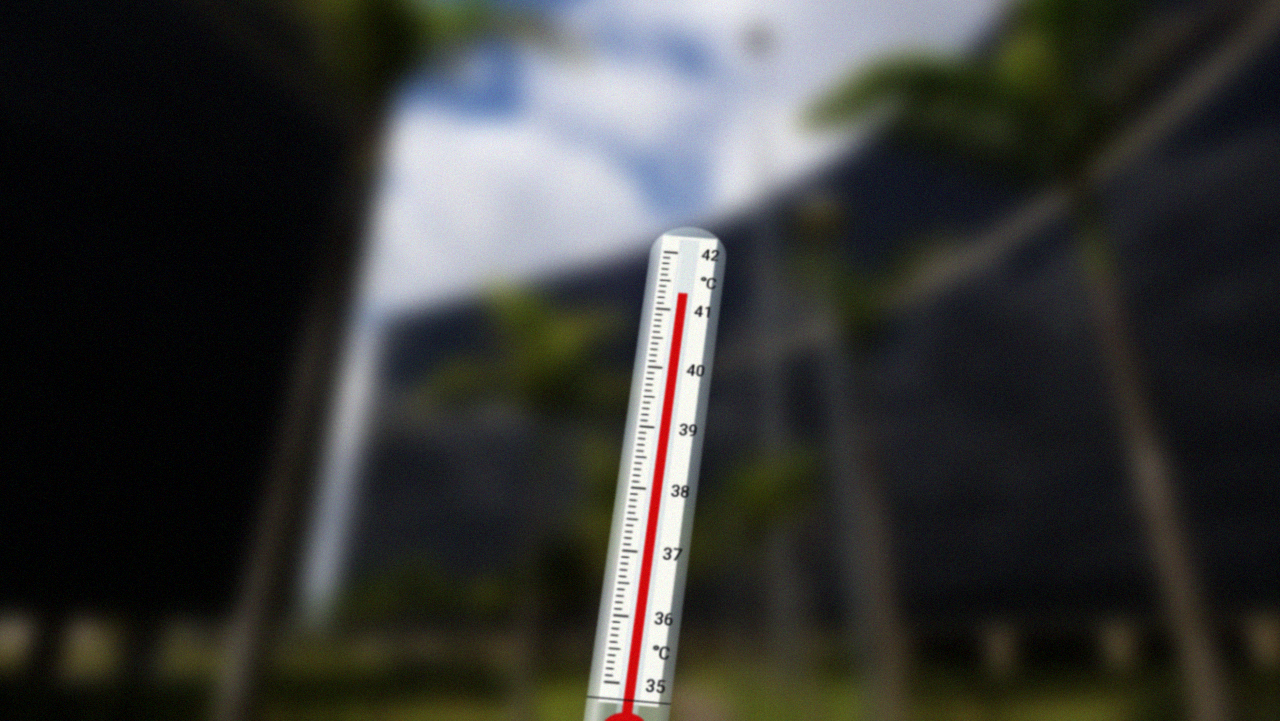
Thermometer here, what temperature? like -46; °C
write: 41.3; °C
